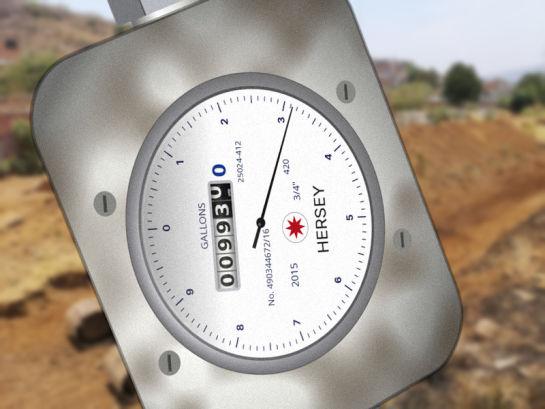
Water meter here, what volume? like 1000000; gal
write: 99303.1; gal
